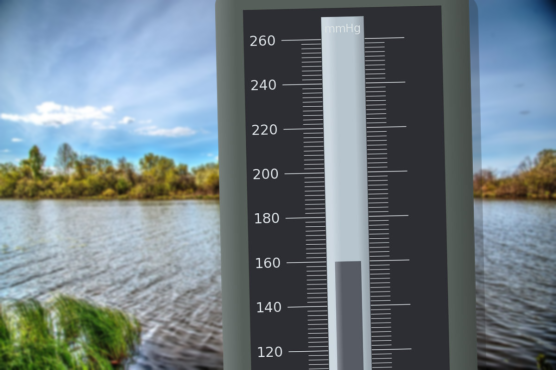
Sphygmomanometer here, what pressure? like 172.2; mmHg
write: 160; mmHg
